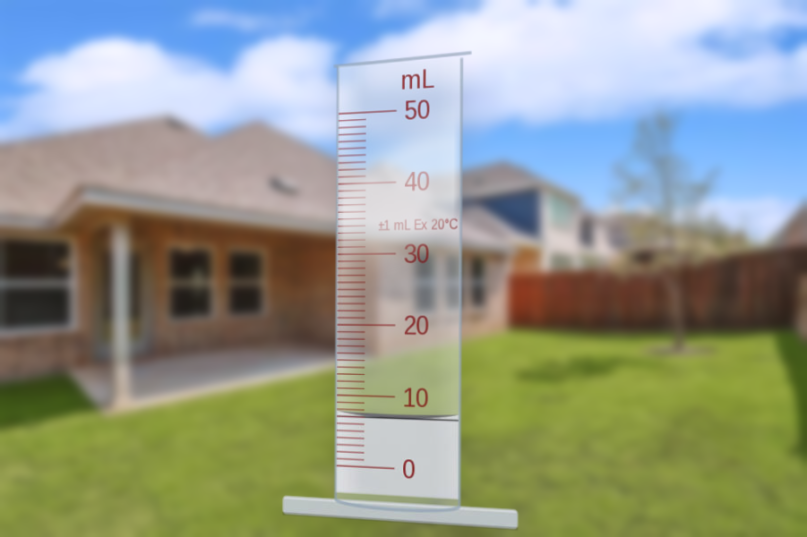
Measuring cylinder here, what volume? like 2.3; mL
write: 7; mL
